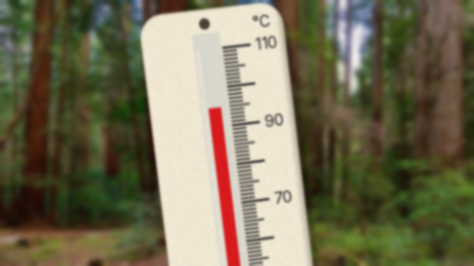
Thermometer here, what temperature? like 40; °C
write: 95; °C
